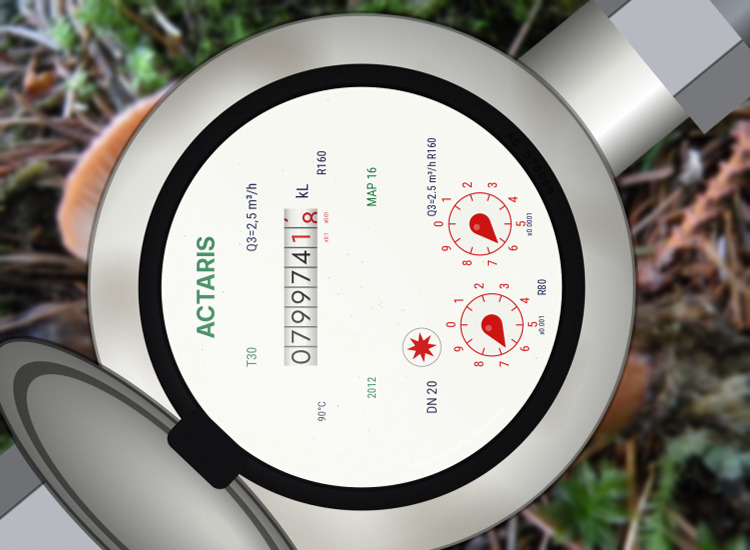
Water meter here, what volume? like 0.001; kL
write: 79974.1766; kL
